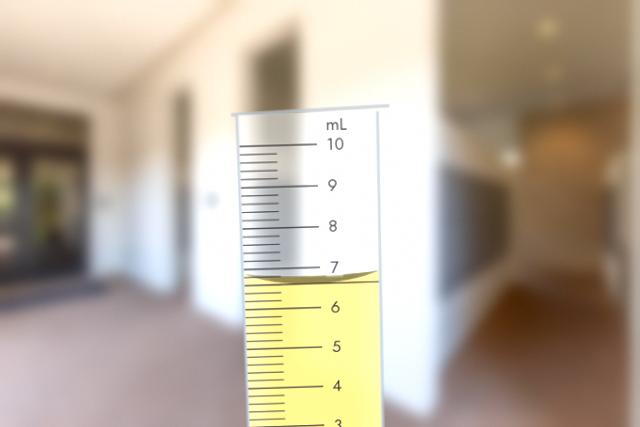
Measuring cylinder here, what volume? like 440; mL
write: 6.6; mL
